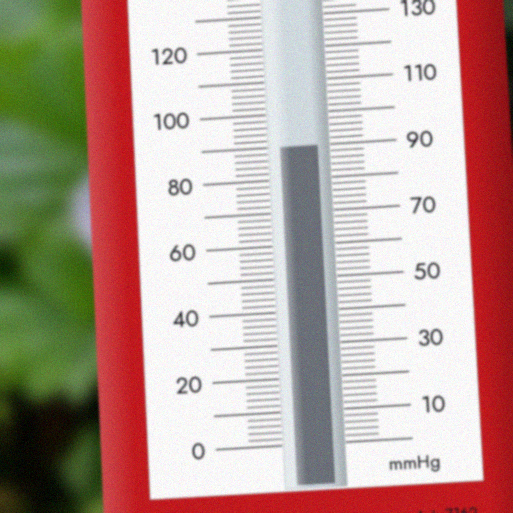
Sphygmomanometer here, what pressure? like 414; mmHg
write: 90; mmHg
